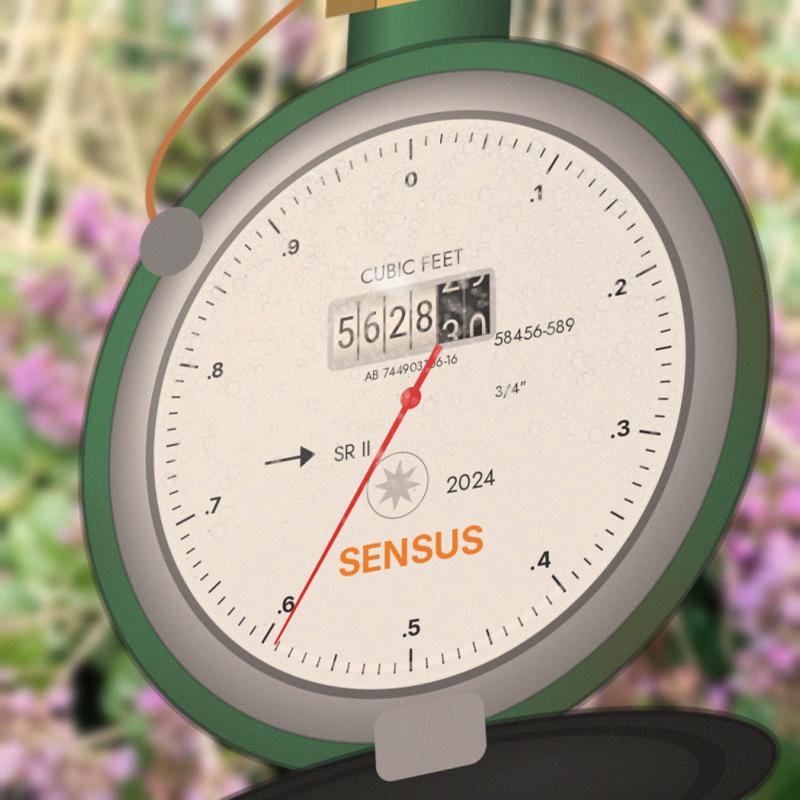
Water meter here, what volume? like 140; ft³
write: 562829.59; ft³
